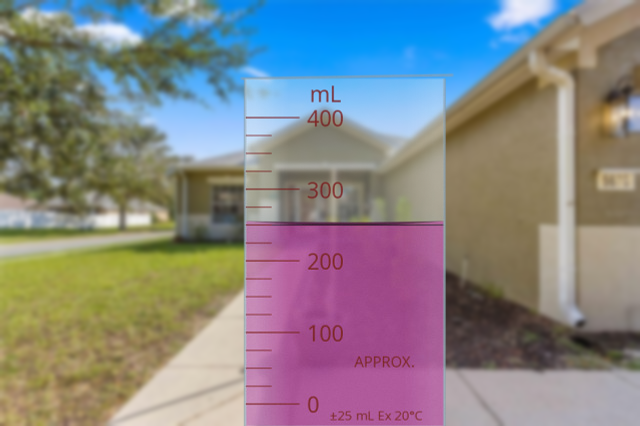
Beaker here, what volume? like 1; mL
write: 250; mL
